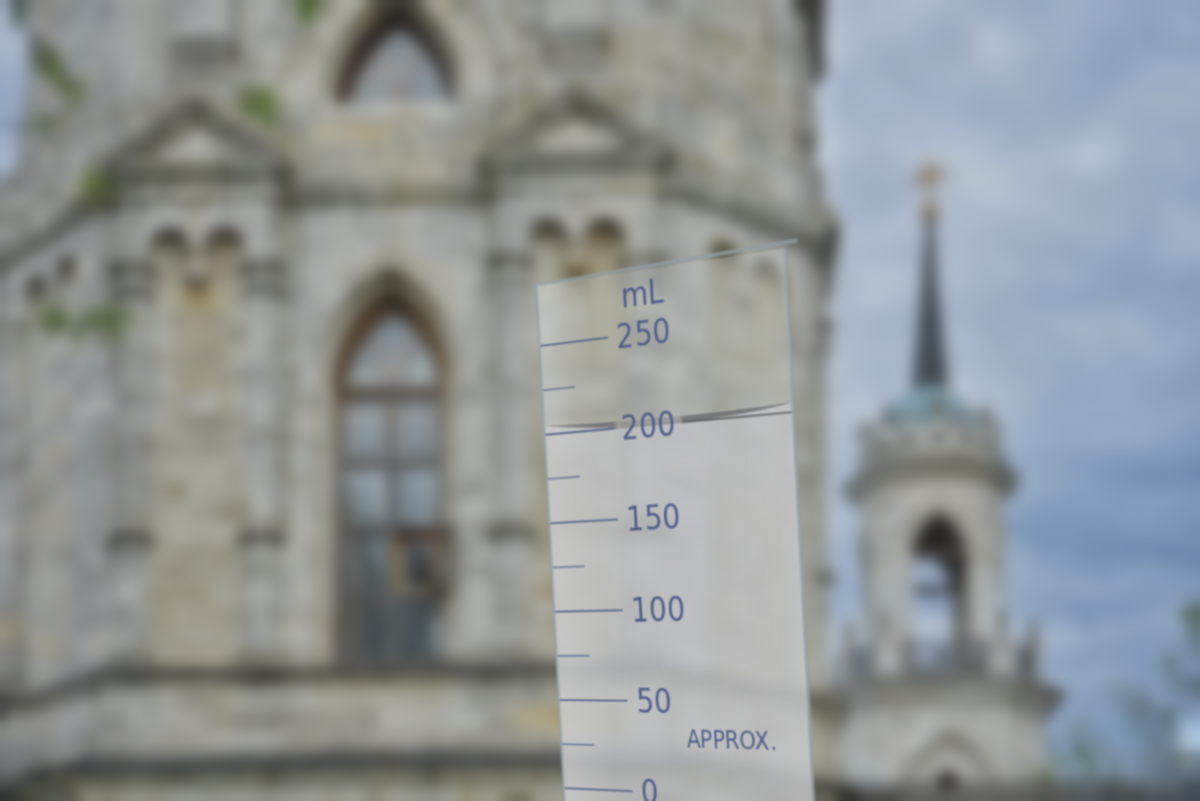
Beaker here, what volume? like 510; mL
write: 200; mL
